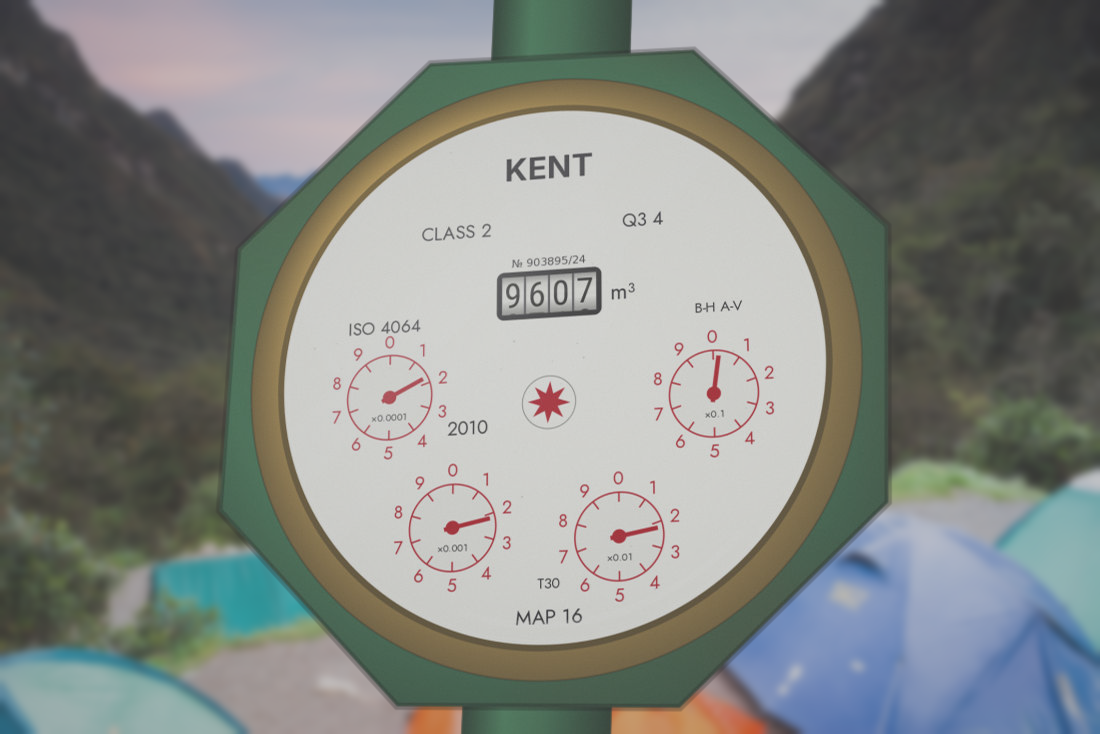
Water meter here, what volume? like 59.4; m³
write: 9607.0221; m³
